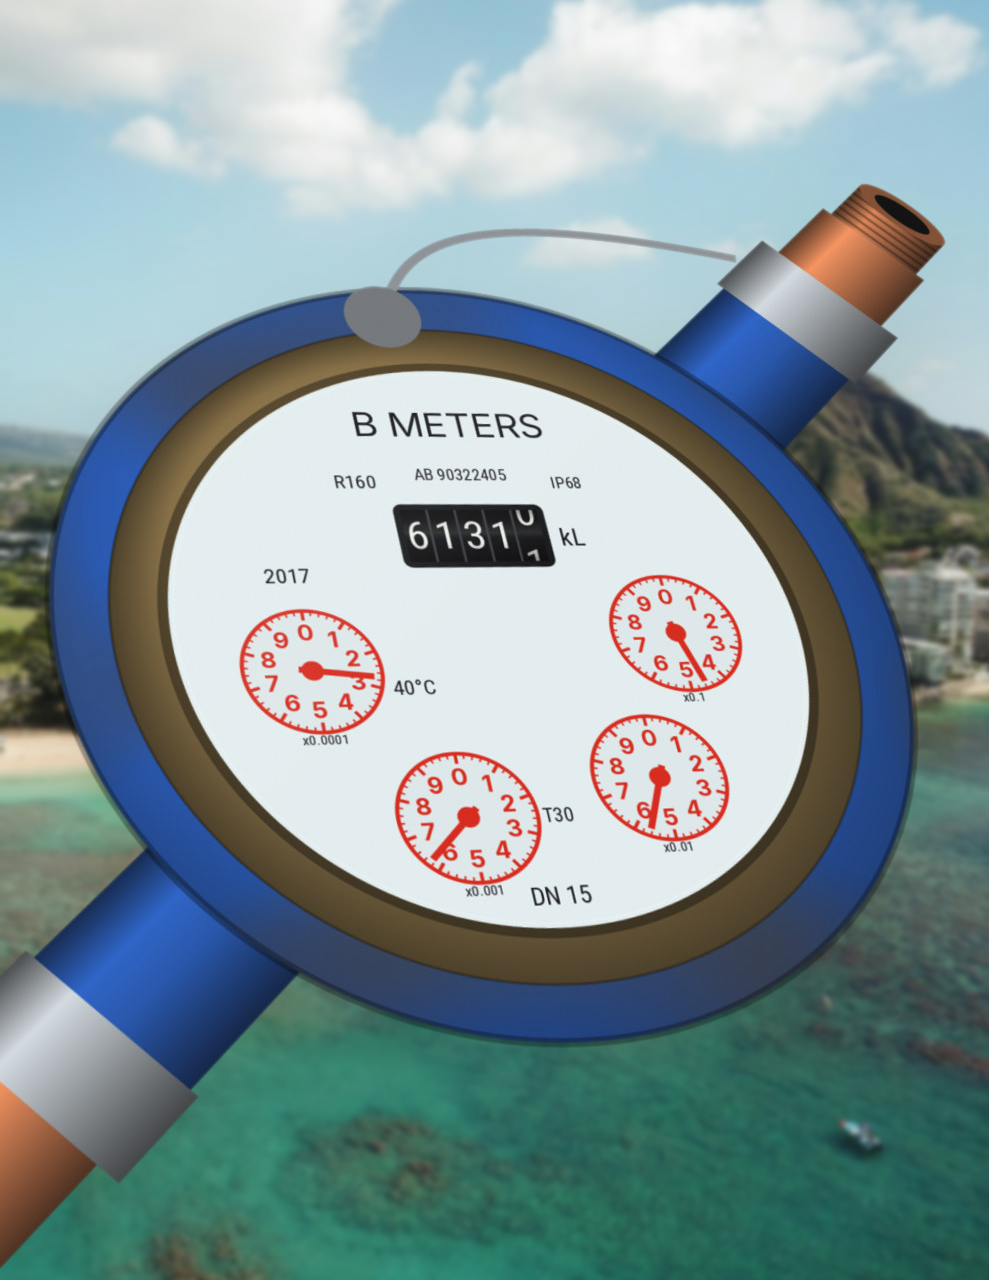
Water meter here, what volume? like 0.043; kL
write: 61310.4562; kL
